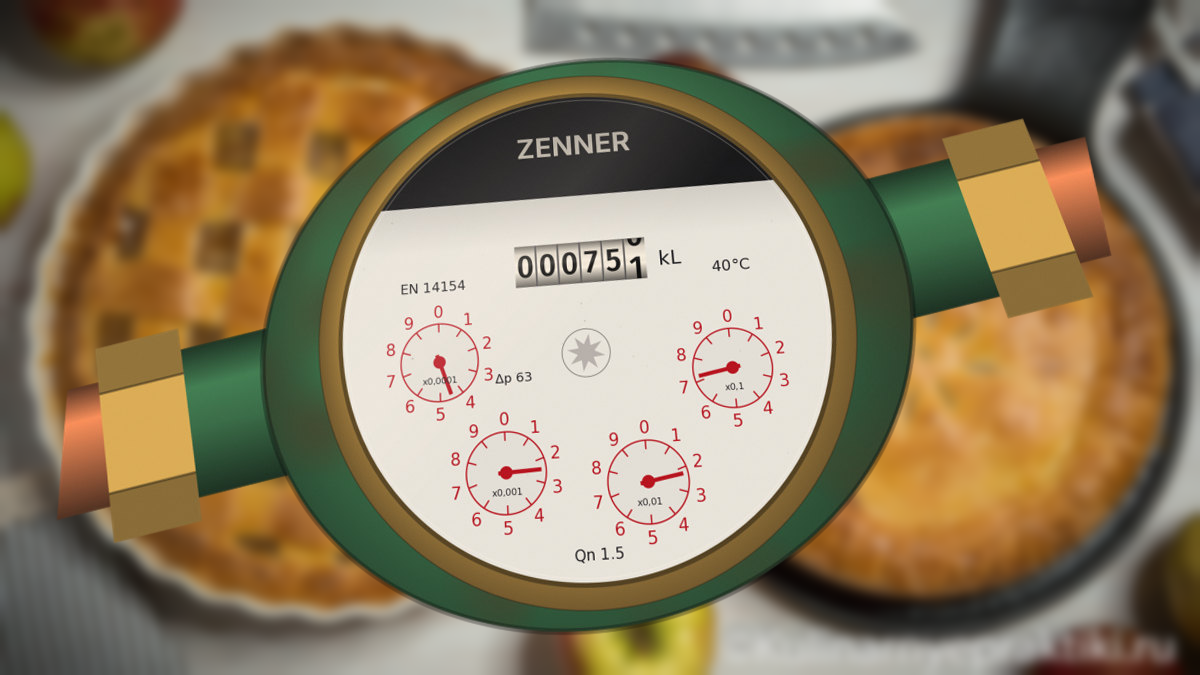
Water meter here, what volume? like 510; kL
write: 750.7224; kL
